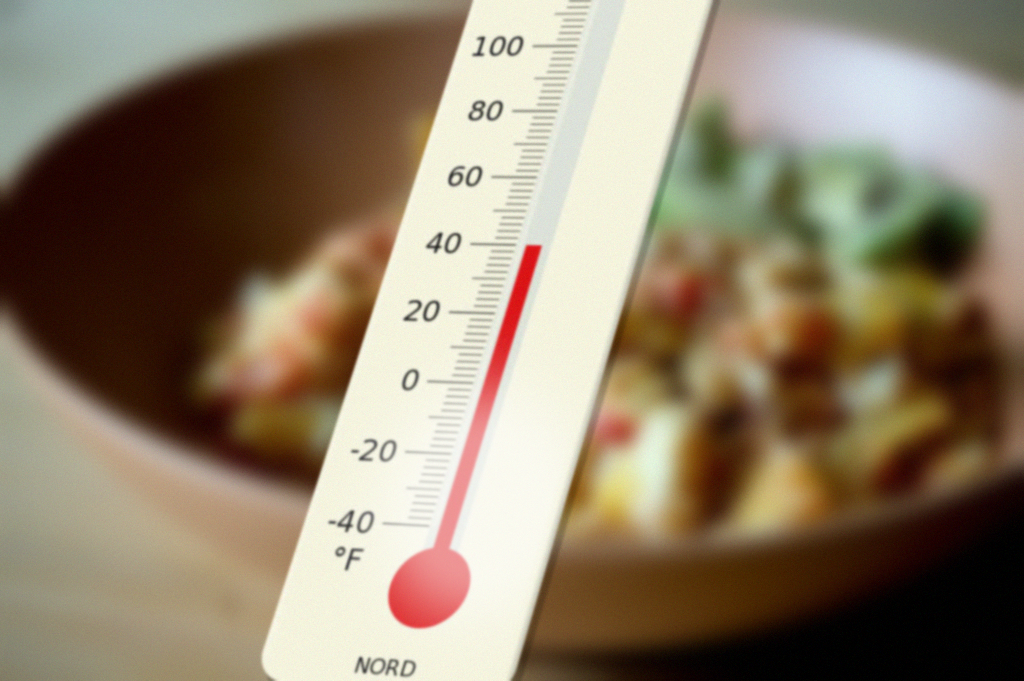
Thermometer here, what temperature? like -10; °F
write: 40; °F
